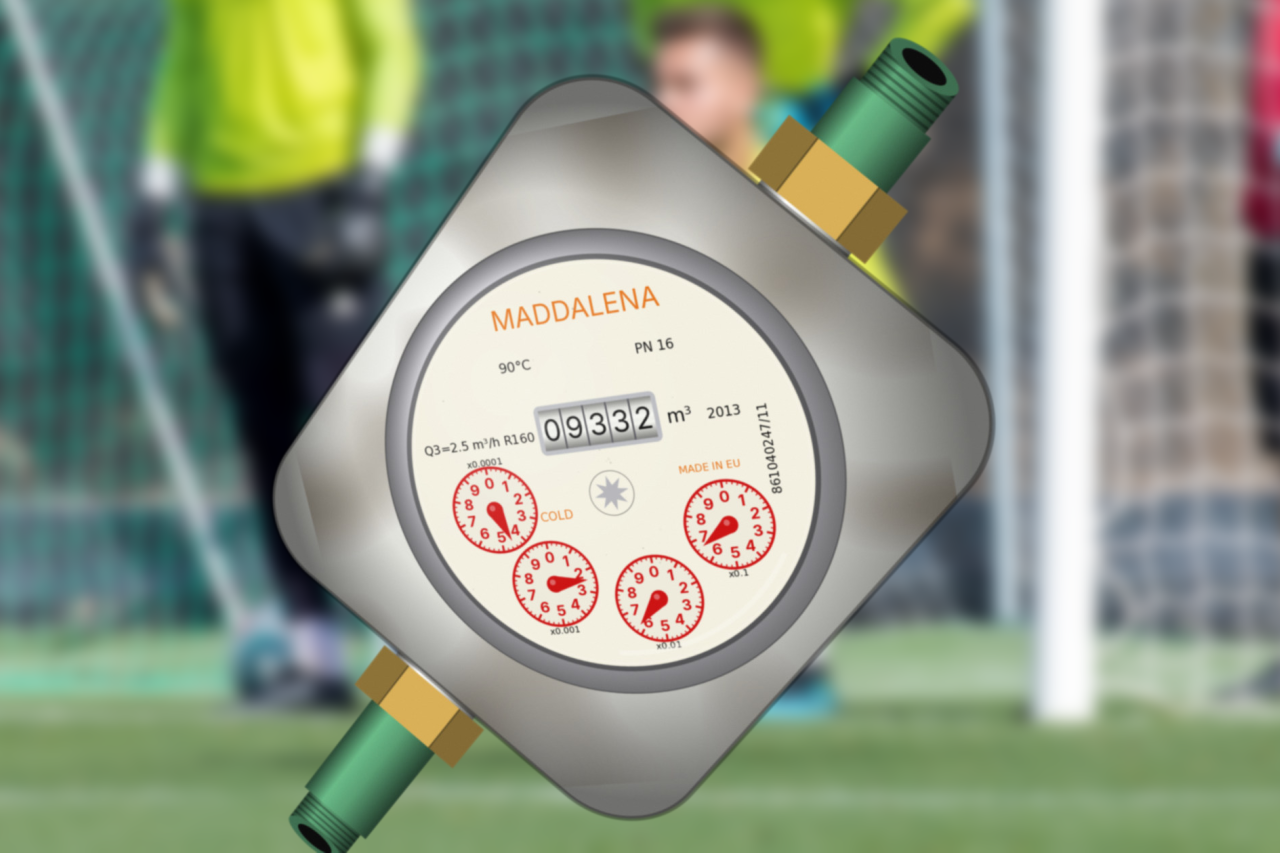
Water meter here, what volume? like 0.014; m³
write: 9332.6624; m³
